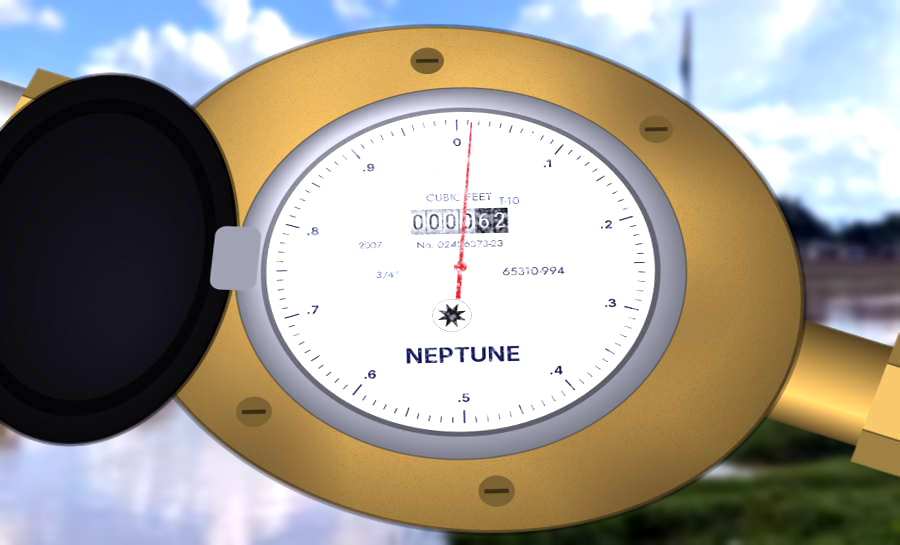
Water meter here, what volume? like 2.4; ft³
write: 62.01; ft³
